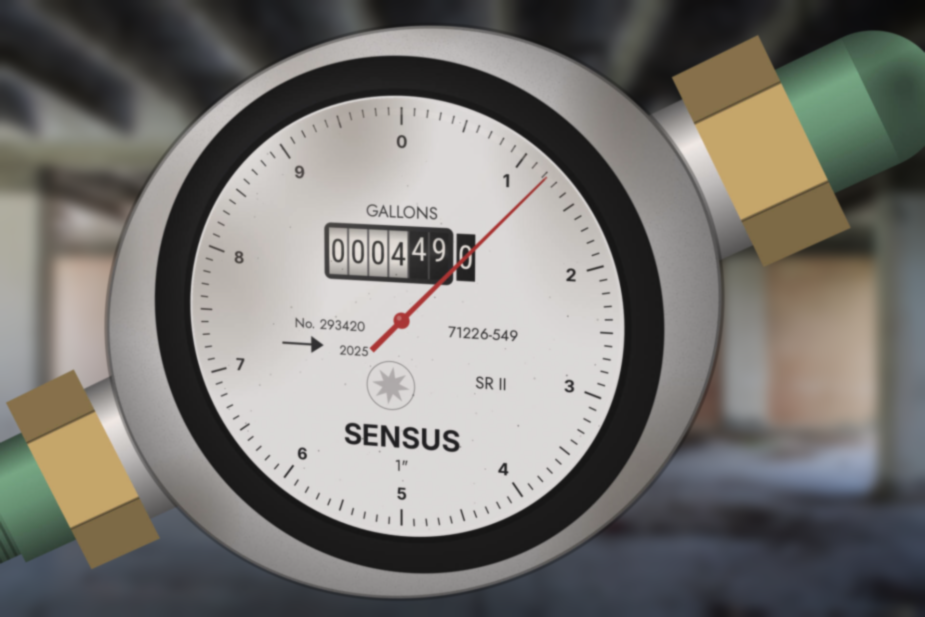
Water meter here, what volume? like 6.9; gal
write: 4491.2; gal
